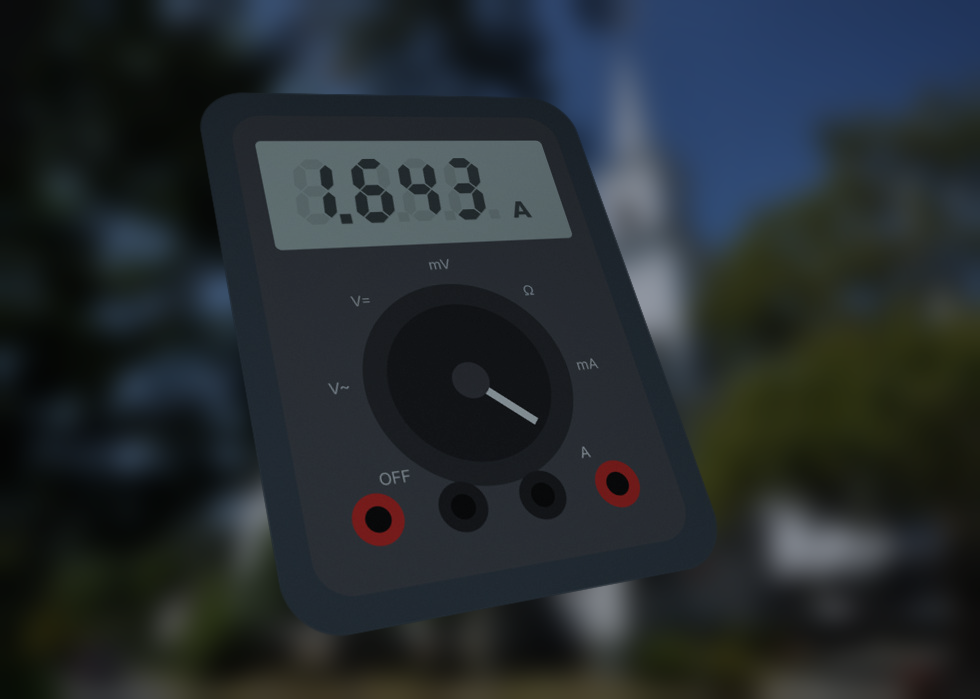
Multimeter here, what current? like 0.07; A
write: 1.643; A
